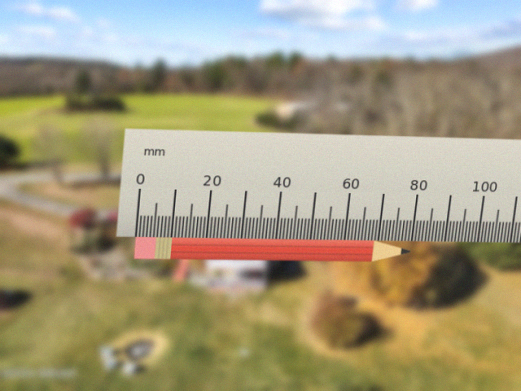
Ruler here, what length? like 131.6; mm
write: 80; mm
